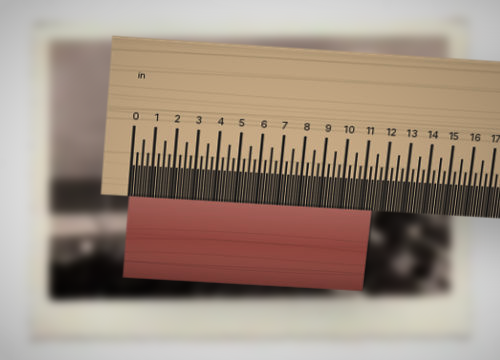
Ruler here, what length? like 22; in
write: 11.5; in
